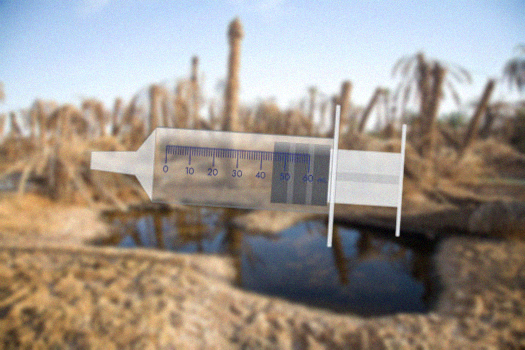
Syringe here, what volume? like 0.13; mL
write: 45; mL
